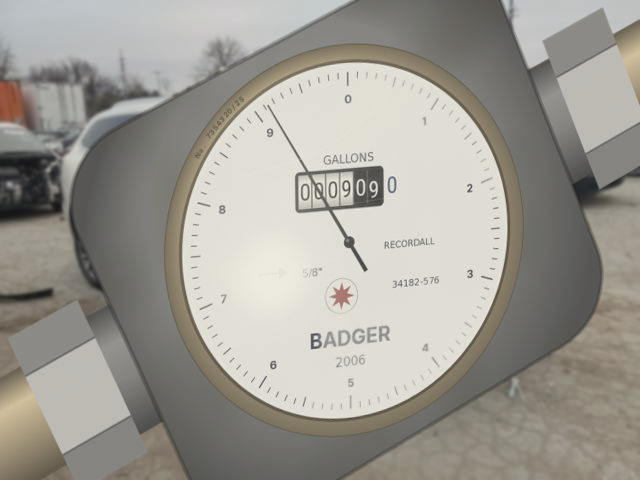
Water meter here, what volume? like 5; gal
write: 9089.1; gal
